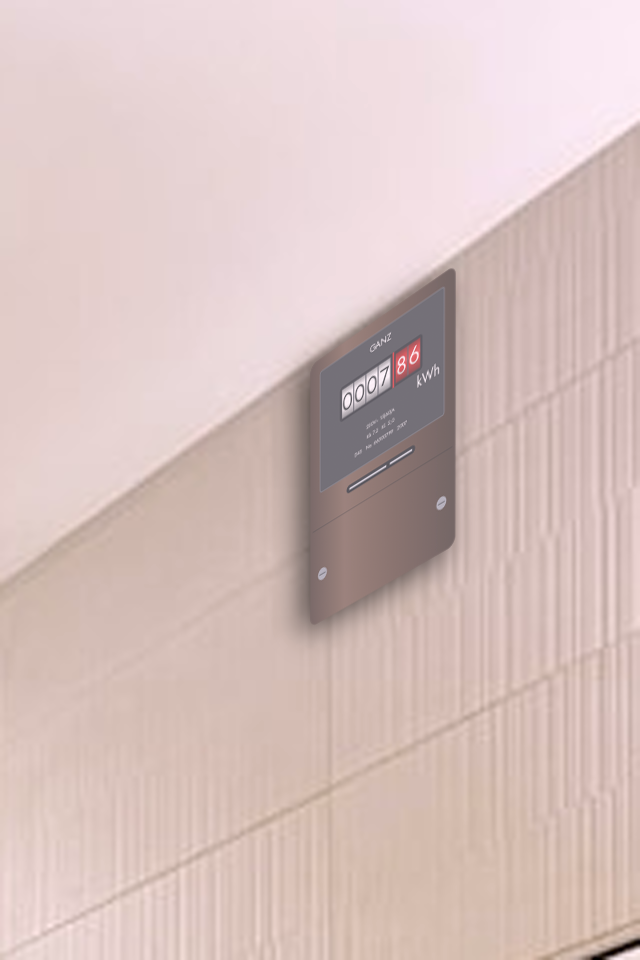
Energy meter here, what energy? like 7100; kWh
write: 7.86; kWh
